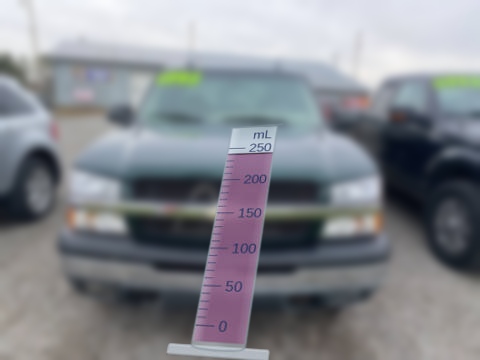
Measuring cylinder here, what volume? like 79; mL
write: 240; mL
